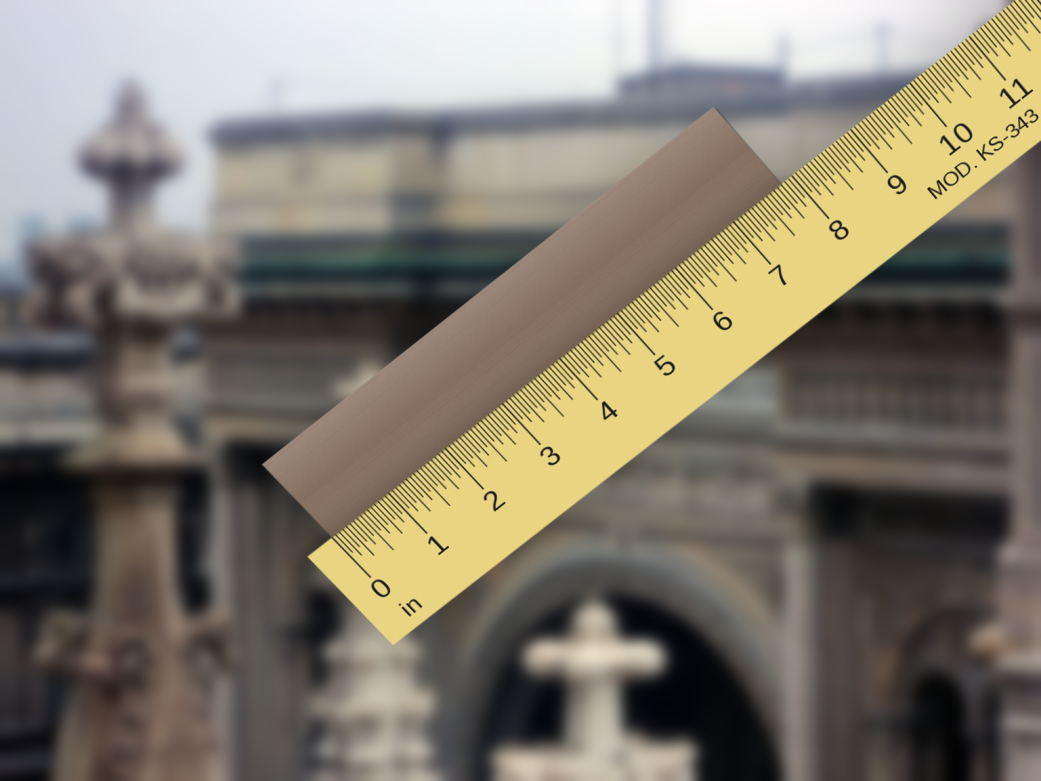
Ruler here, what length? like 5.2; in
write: 7.8125; in
